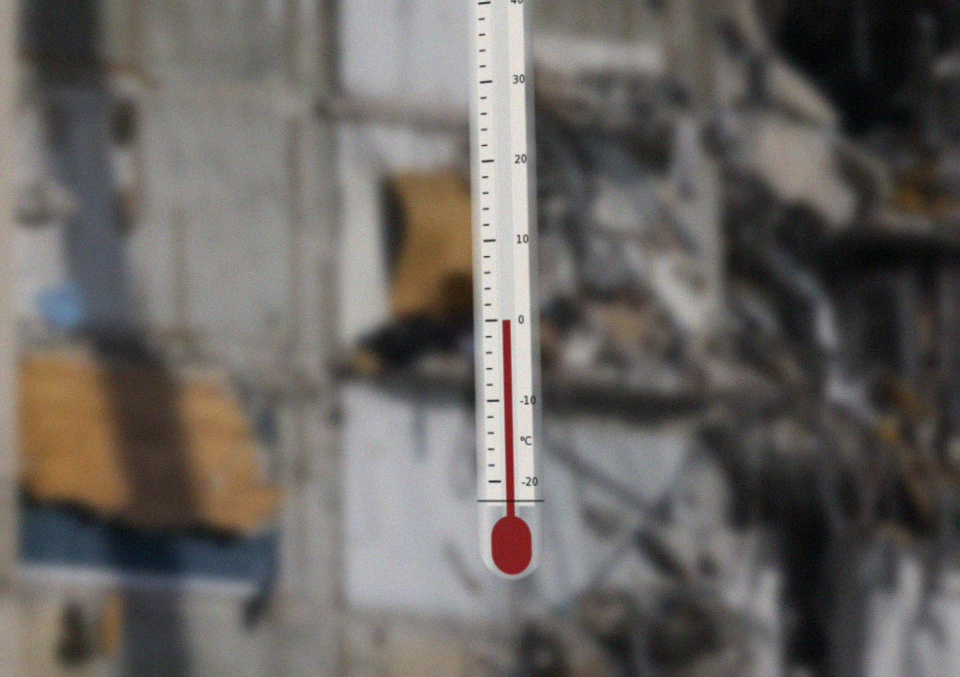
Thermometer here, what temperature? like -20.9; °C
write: 0; °C
